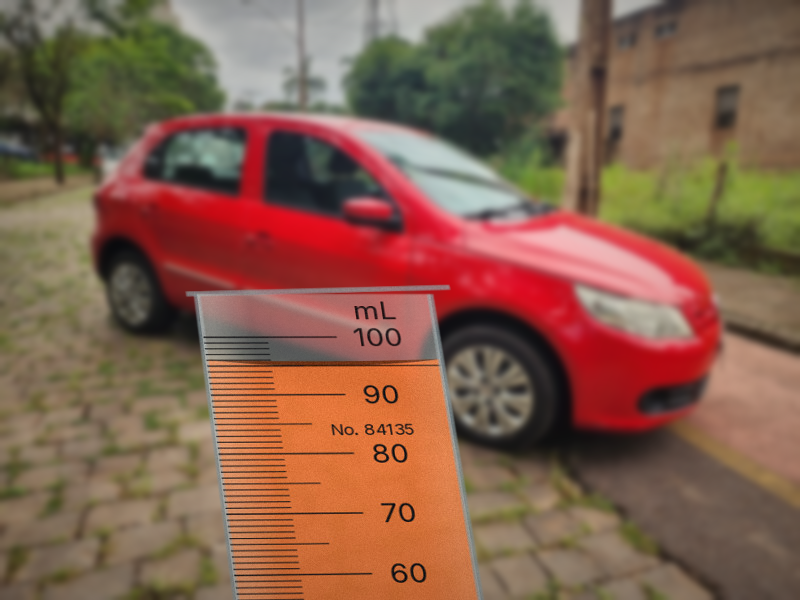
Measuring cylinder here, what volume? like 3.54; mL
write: 95; mL
